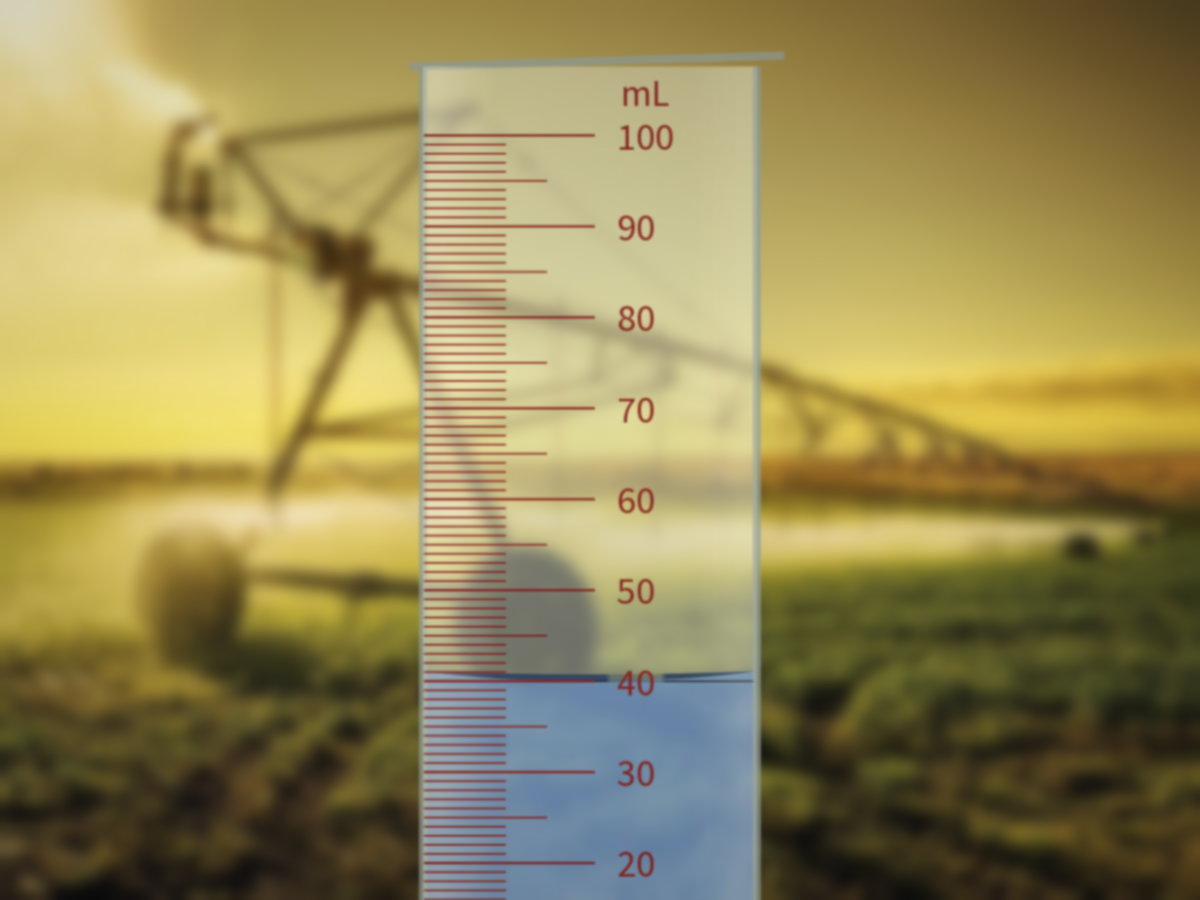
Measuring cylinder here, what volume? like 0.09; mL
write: 40; mL
